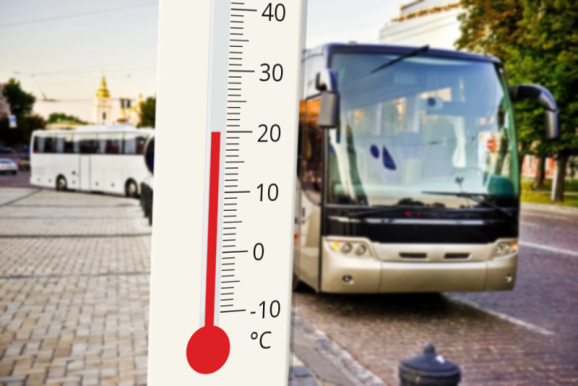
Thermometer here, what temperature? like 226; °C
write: 20; °C
